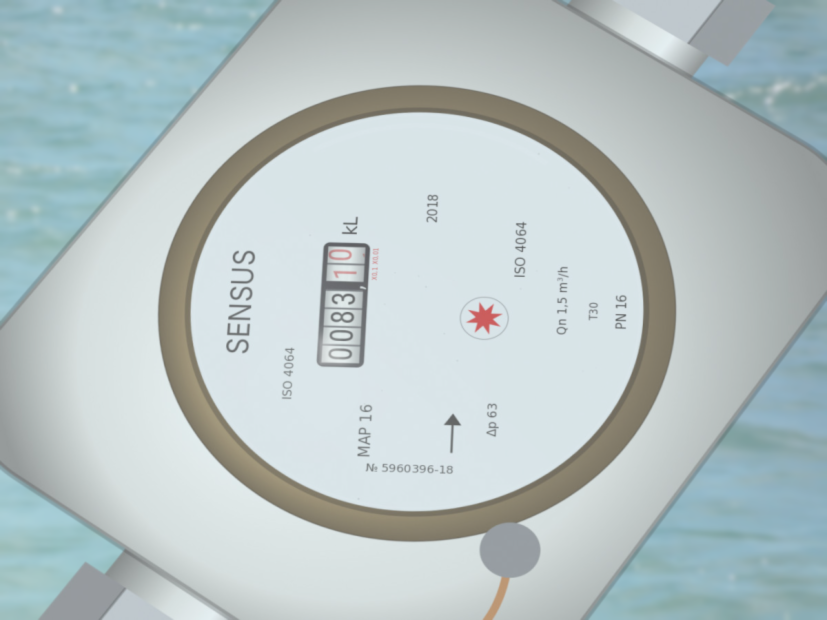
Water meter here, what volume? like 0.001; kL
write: 83.10; kL
